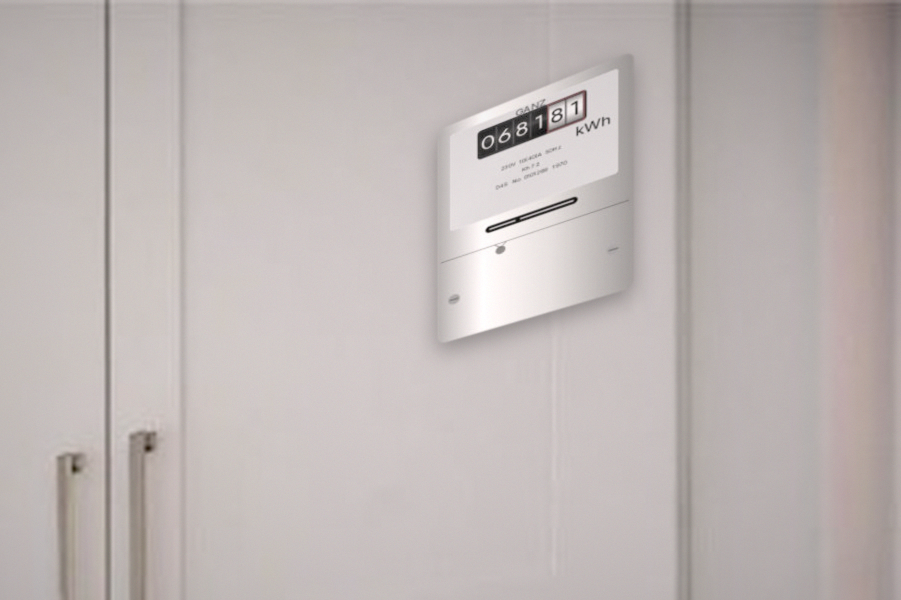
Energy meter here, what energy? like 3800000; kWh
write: 681.81; kWh
